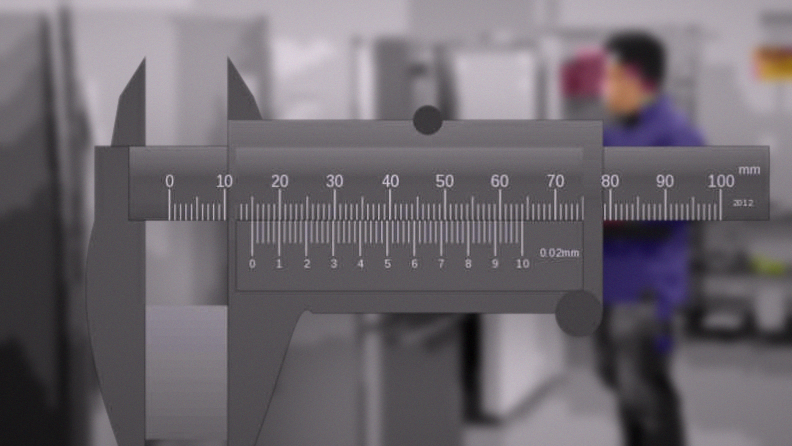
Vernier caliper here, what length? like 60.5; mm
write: 15.0; mm
